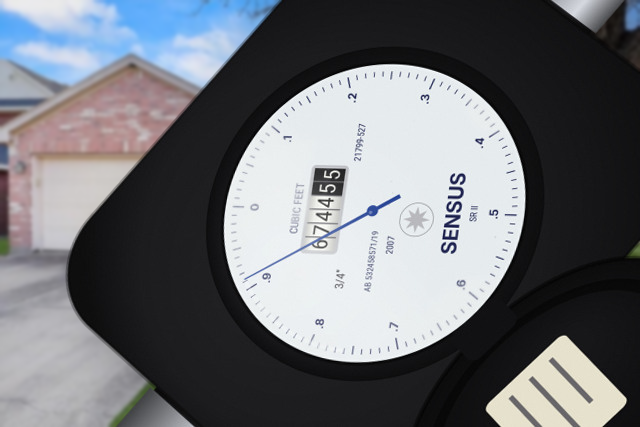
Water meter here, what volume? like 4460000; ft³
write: 674454.91; ft³
